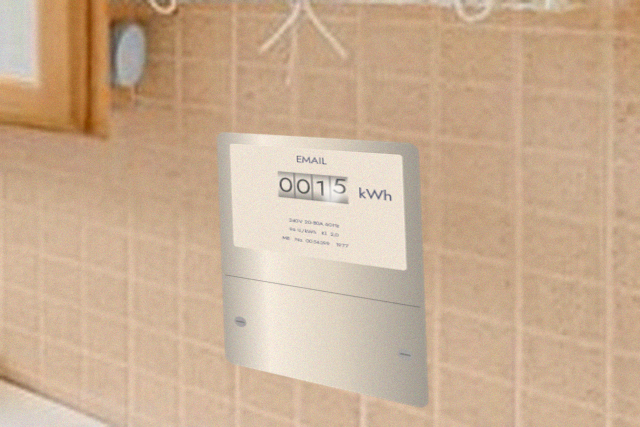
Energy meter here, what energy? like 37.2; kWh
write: 15; kWh
